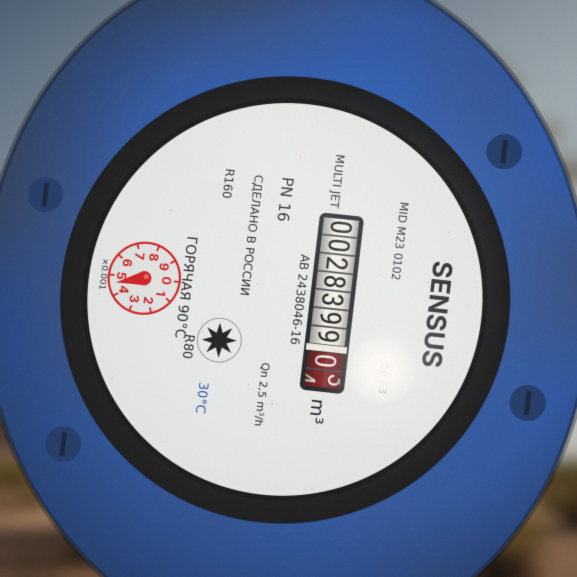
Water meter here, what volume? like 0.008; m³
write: 28399.034; m³
